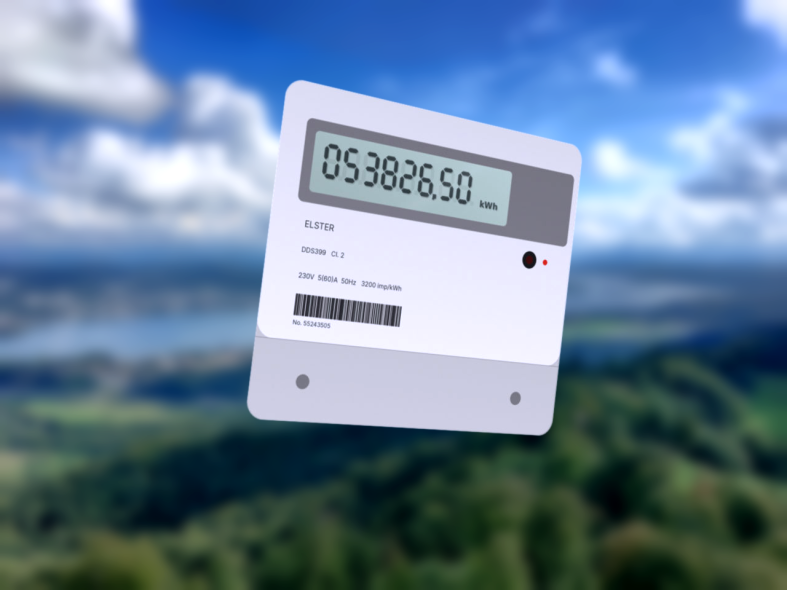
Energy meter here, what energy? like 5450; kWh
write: 53826.50; kWh
